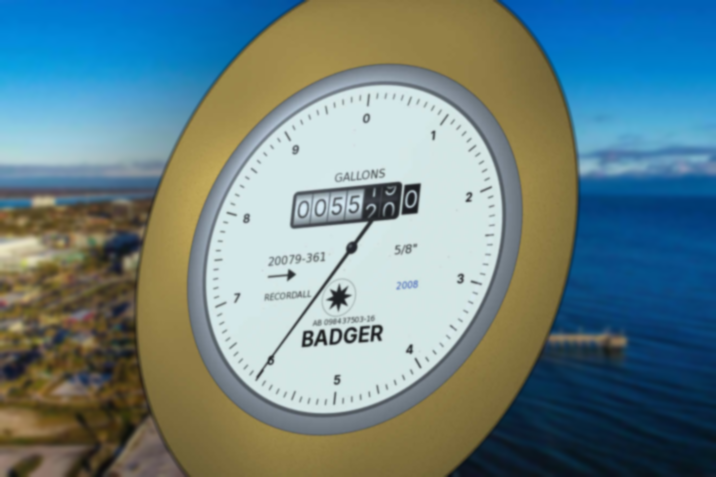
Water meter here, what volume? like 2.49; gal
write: 55196.0; gal
